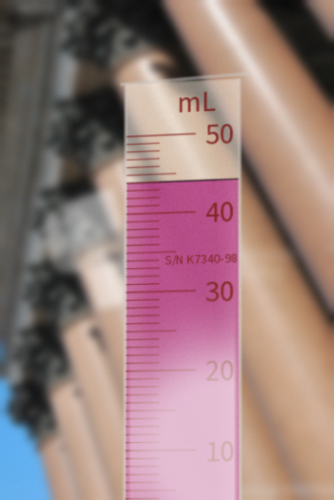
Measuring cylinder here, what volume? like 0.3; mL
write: 44; mL
